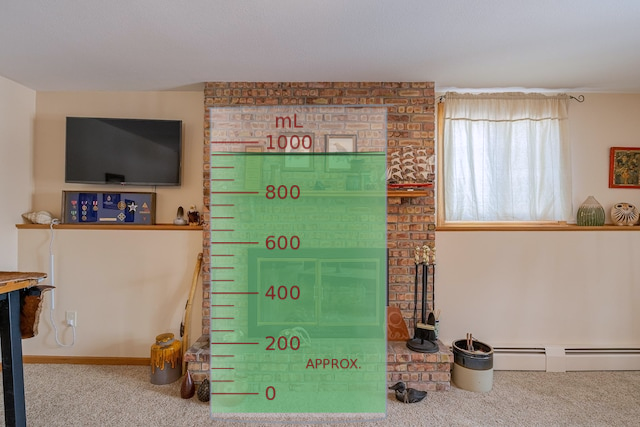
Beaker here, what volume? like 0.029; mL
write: 950; mL
